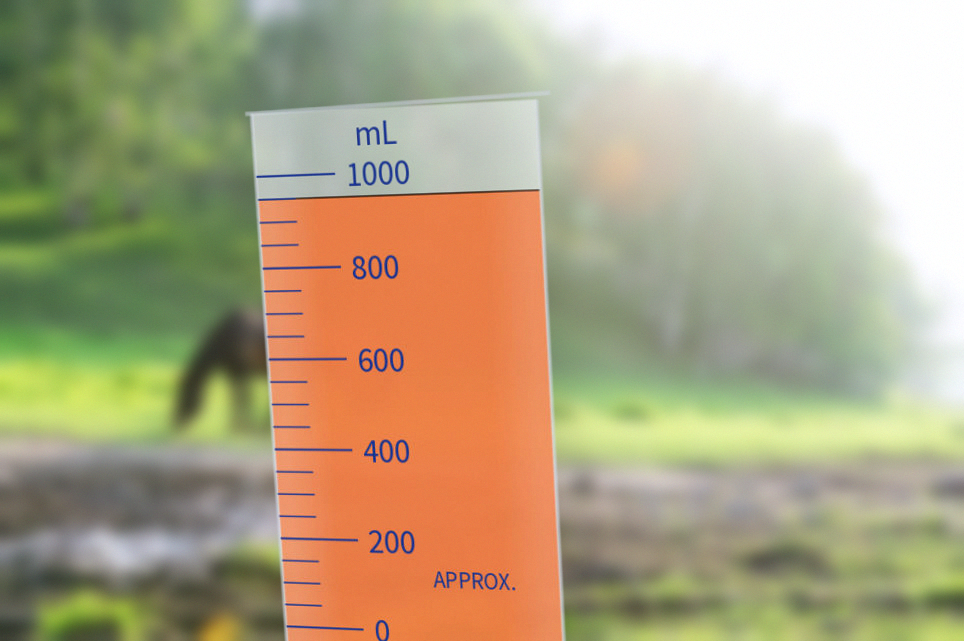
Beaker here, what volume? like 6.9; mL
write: 950; mL
